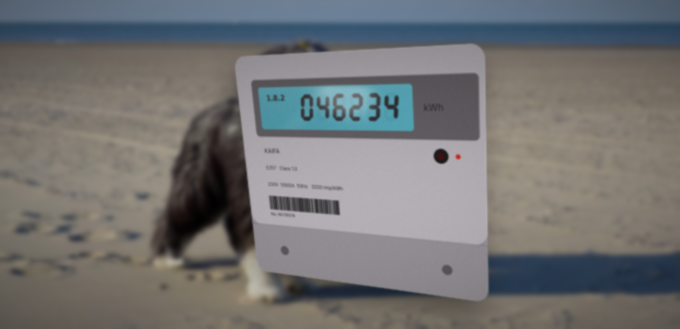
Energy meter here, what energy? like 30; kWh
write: 46234; kWh
